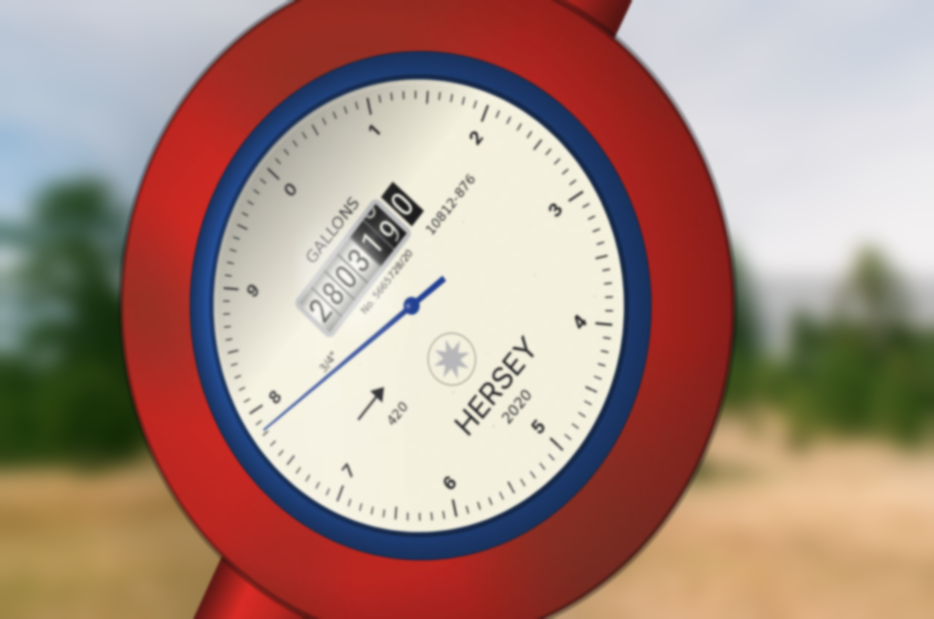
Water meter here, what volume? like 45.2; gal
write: 2803187.8; gal
